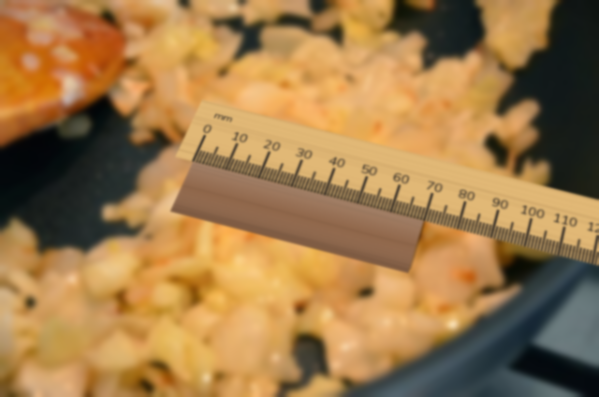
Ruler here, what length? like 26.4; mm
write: 70; mm
